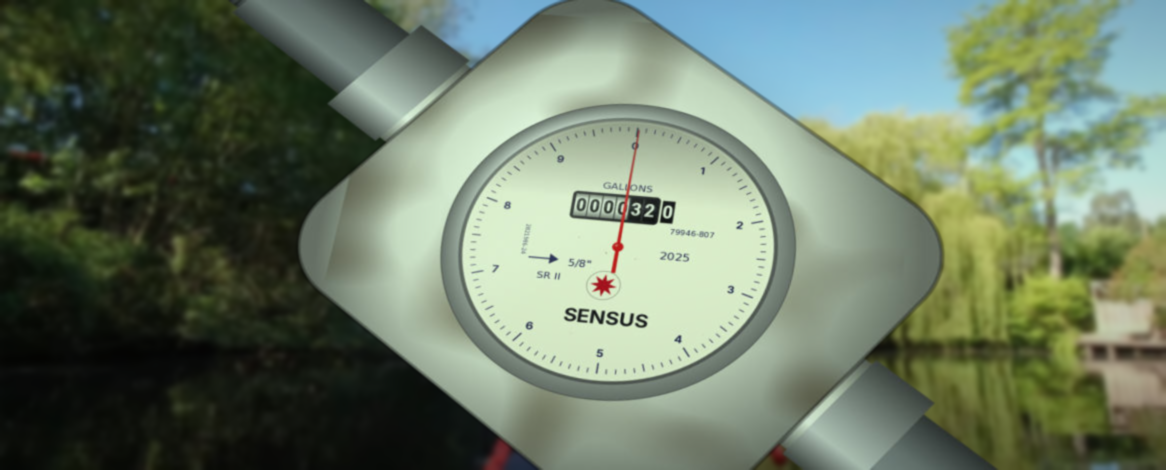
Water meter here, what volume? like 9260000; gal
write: 320.0; gal
